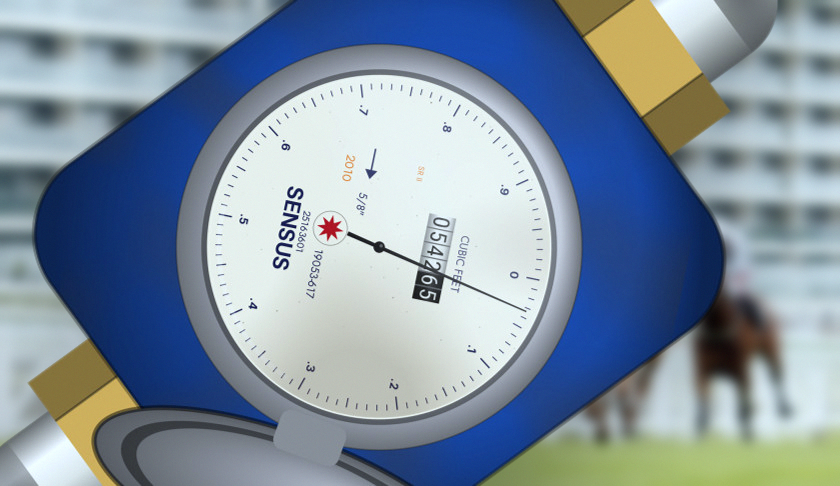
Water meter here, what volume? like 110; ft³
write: 54265.03; ft³
